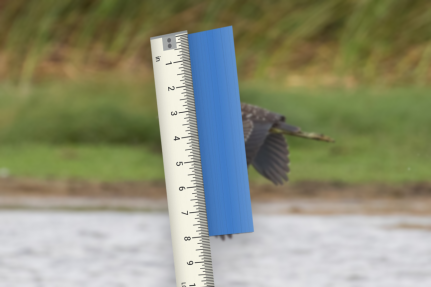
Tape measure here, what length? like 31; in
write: 8; in
